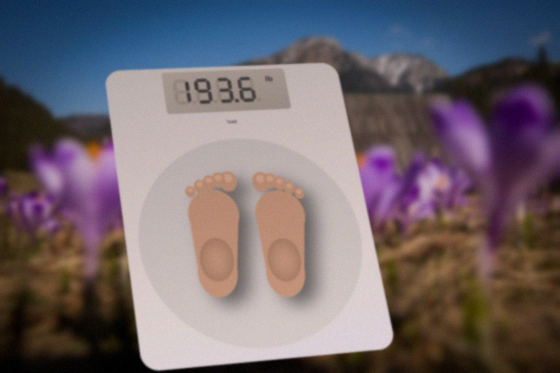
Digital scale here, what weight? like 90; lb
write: 193.6; lb
